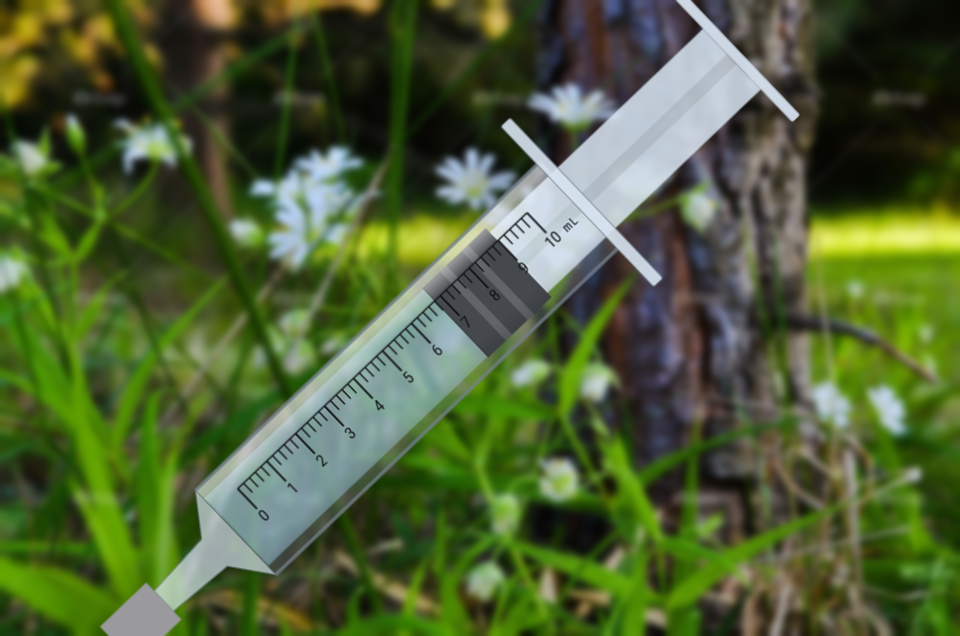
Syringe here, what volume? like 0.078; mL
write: 6.8; mL
